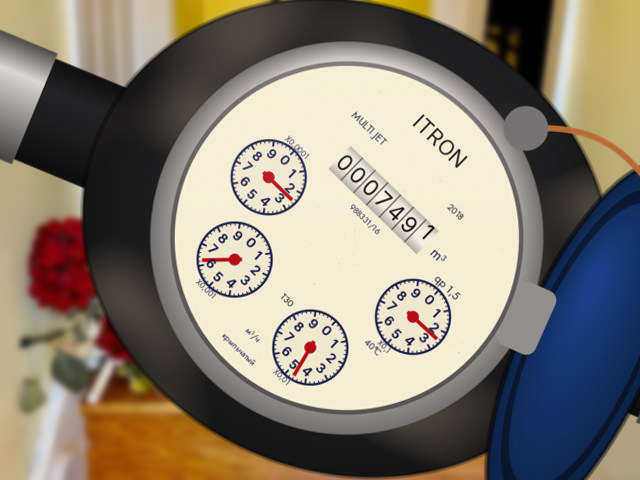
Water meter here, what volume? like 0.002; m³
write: 7491.2462; m³
